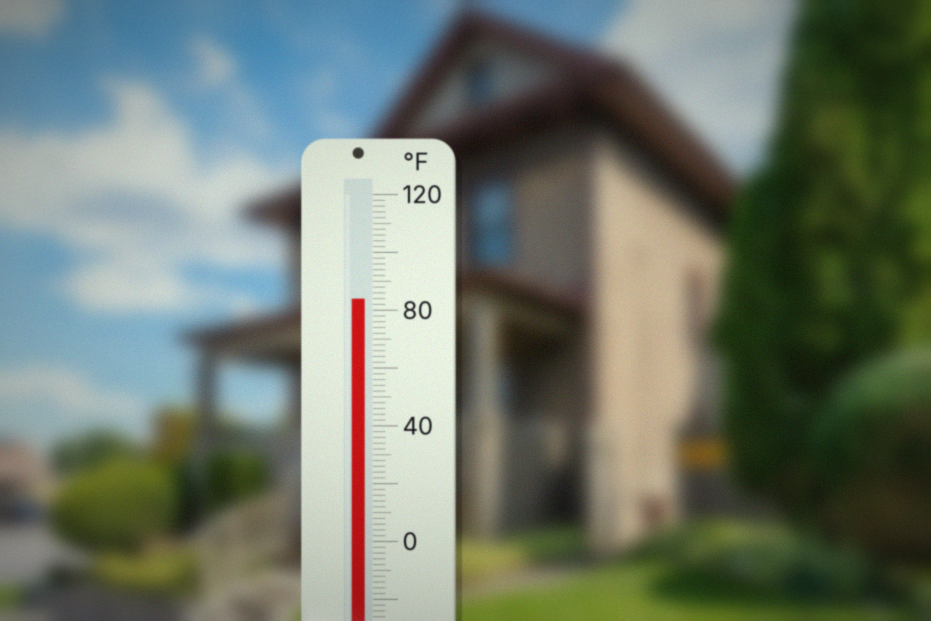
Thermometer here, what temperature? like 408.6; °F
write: 84; °F
